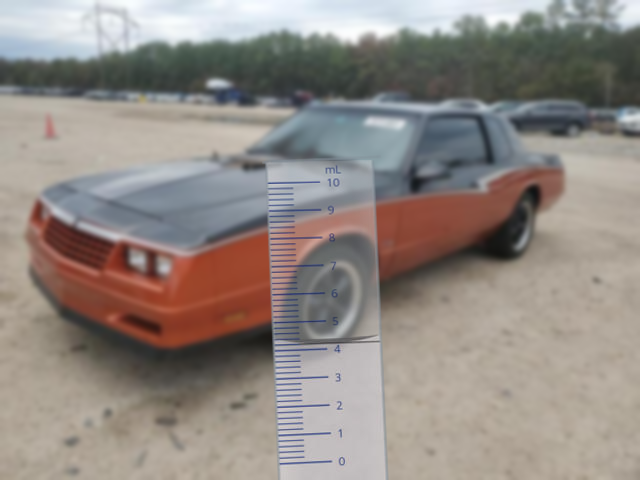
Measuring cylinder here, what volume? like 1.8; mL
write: 4.2; mL
